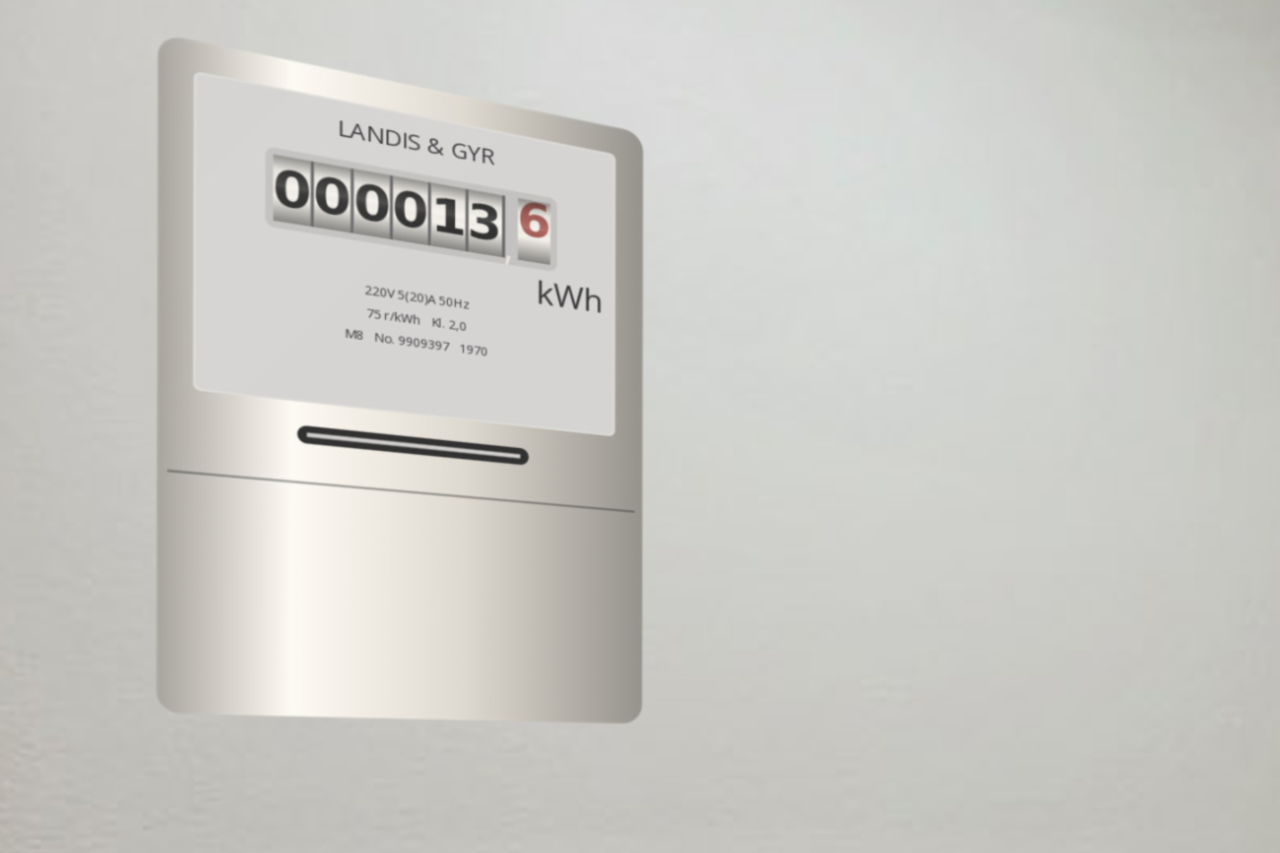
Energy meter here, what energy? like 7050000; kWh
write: 13.6; kWh
